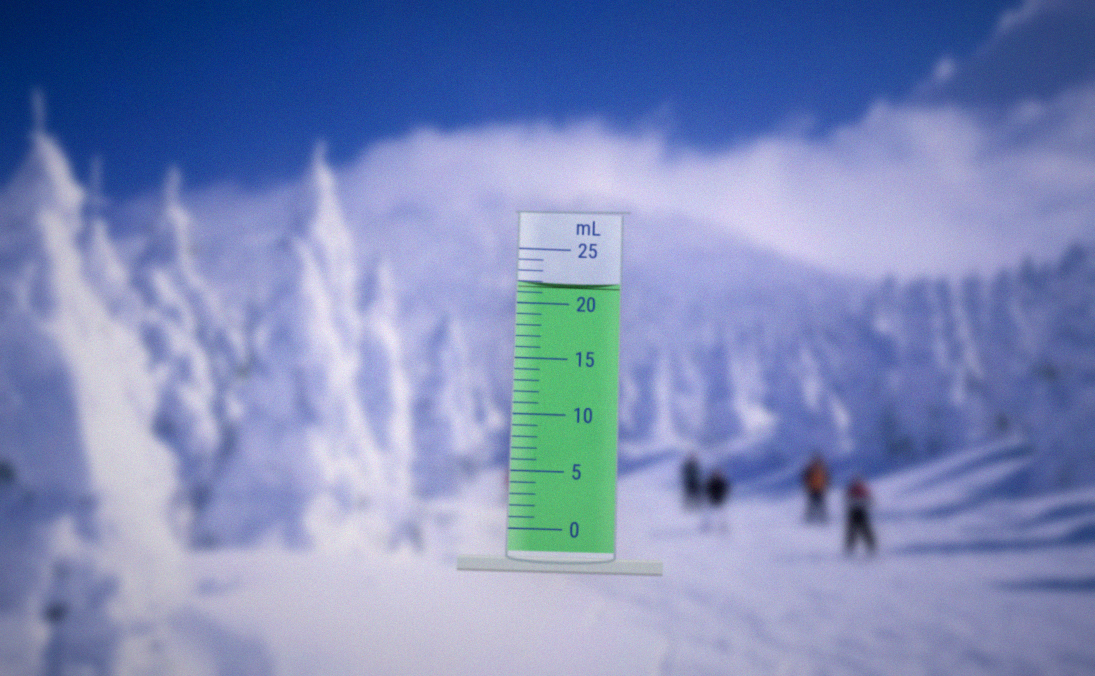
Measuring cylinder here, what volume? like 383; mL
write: 21.5; mL
